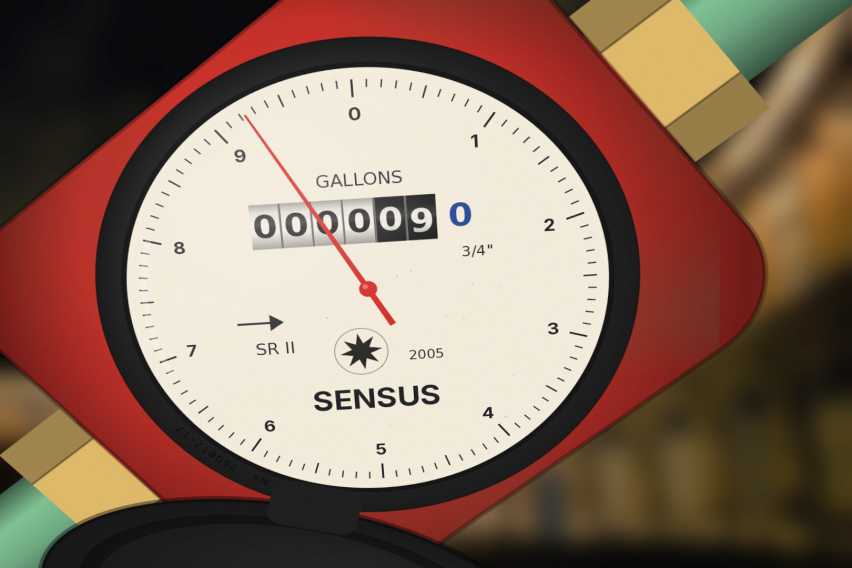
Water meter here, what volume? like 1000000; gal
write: 89.2; gal
